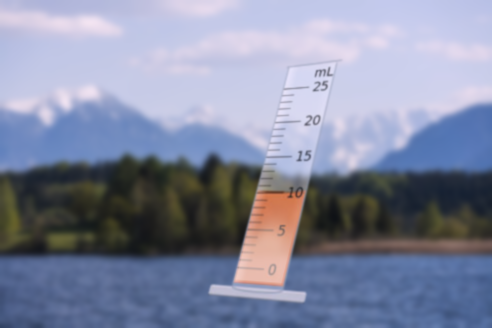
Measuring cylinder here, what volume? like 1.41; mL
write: 10; mL
